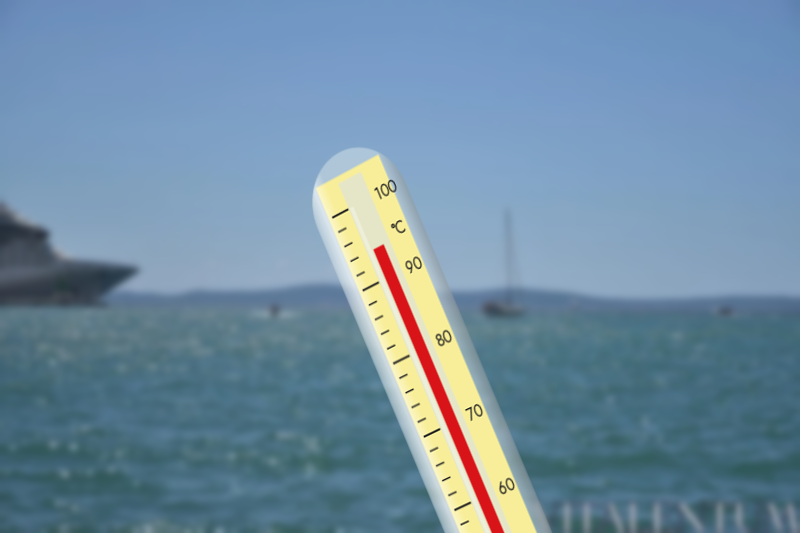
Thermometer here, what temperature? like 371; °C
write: 94; °C
